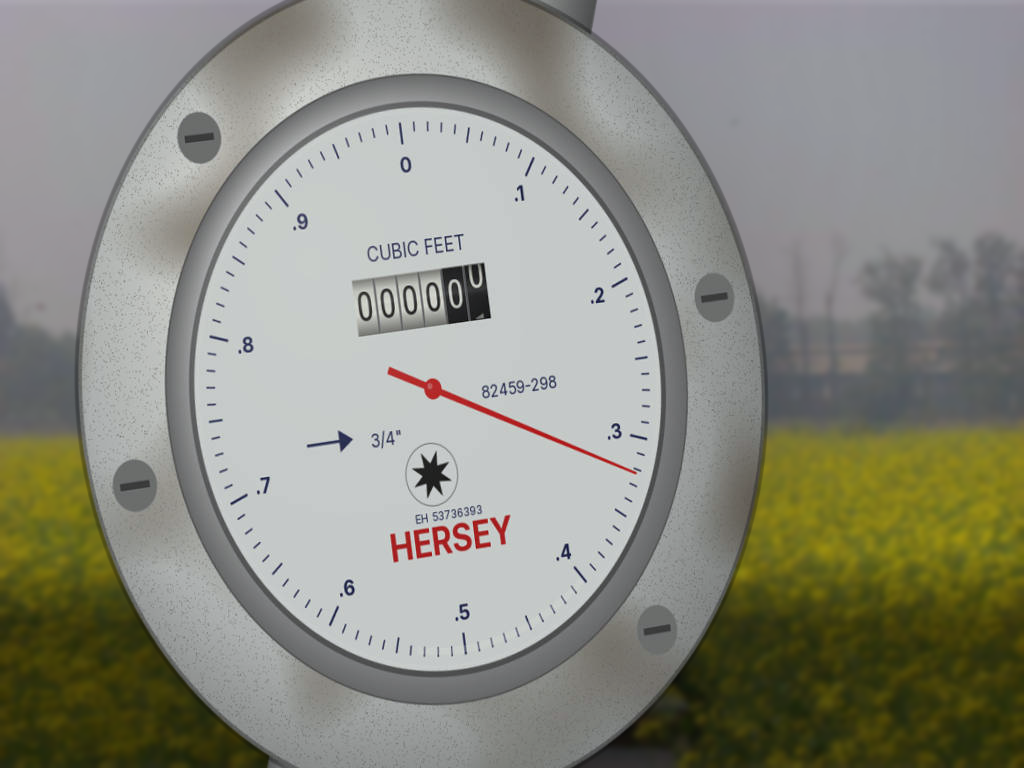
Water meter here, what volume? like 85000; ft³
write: 0.32; ft³
